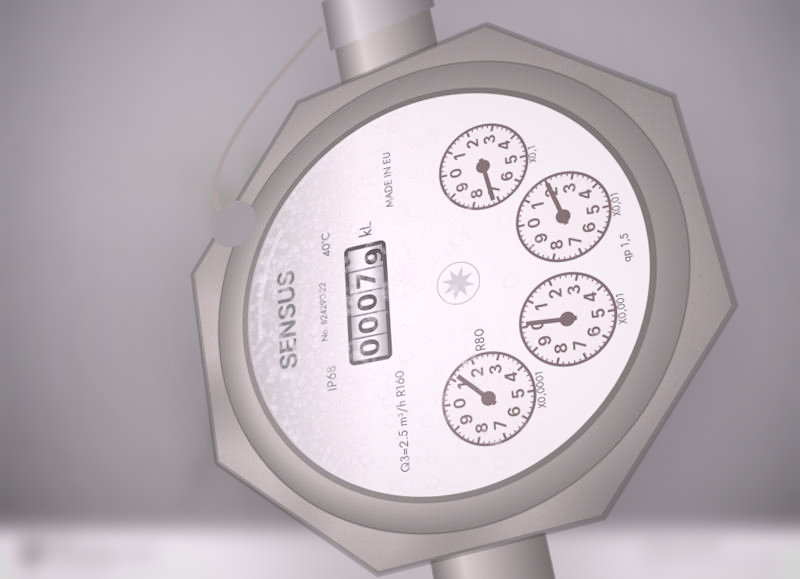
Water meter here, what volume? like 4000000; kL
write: 78.7201; kL
